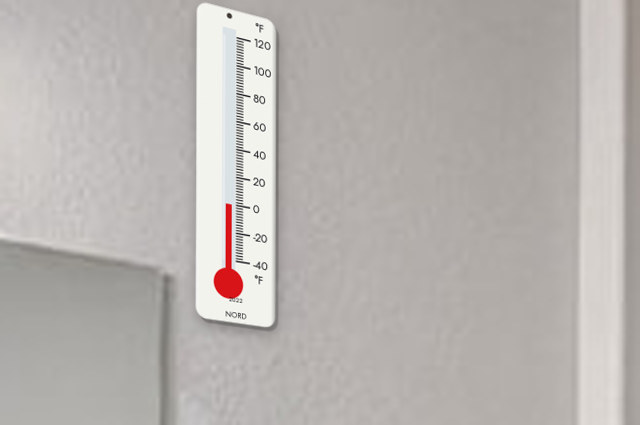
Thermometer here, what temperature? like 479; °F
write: 0; °F
